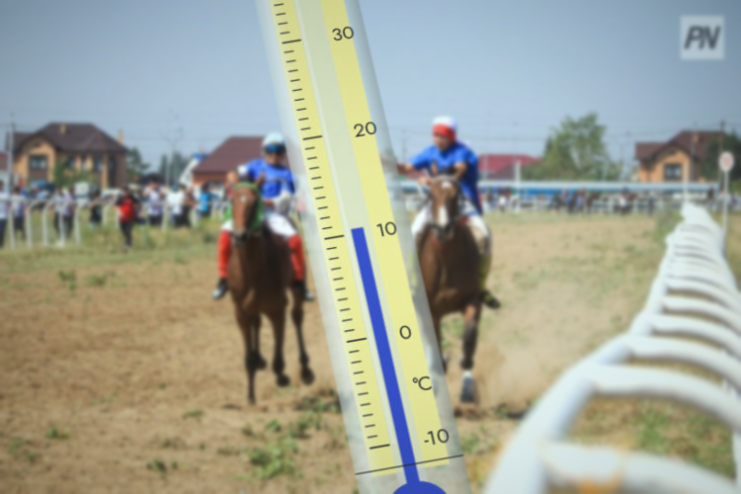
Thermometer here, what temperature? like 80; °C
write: 10.5; °C
